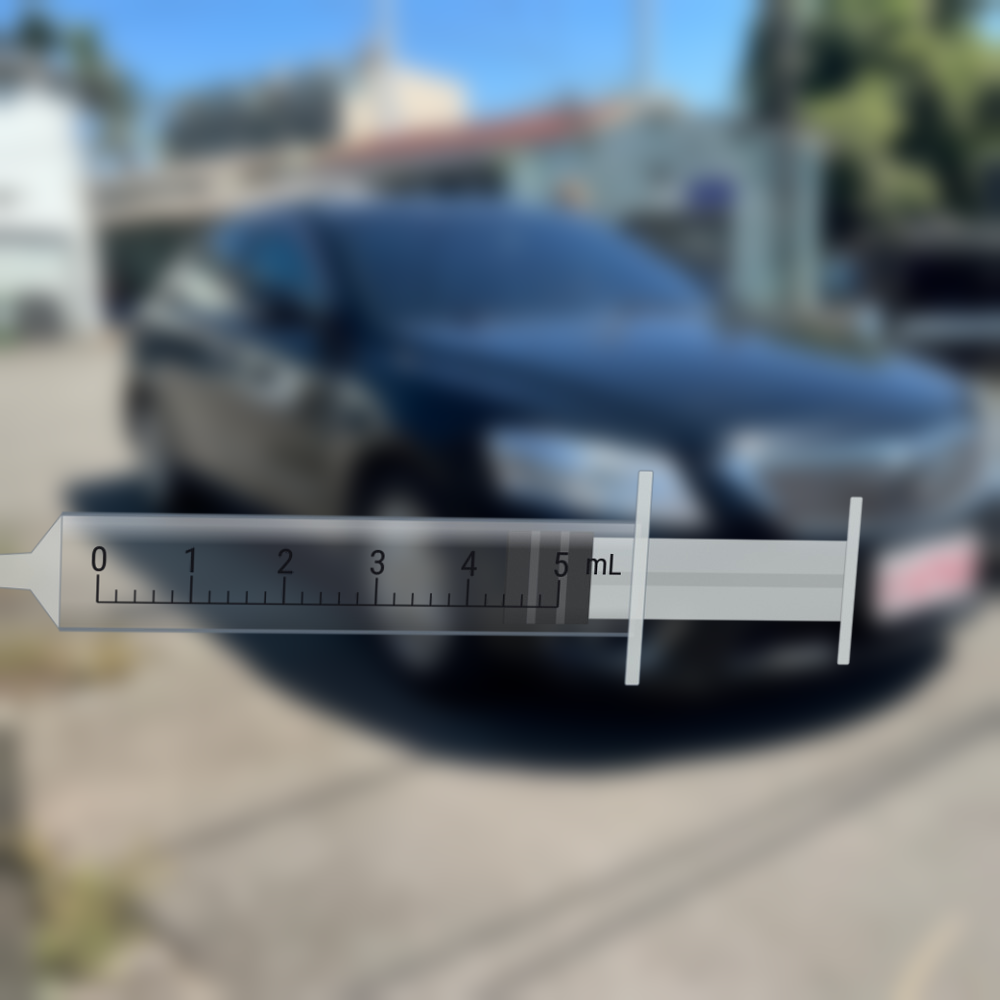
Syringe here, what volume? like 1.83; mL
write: 4.4; mL
